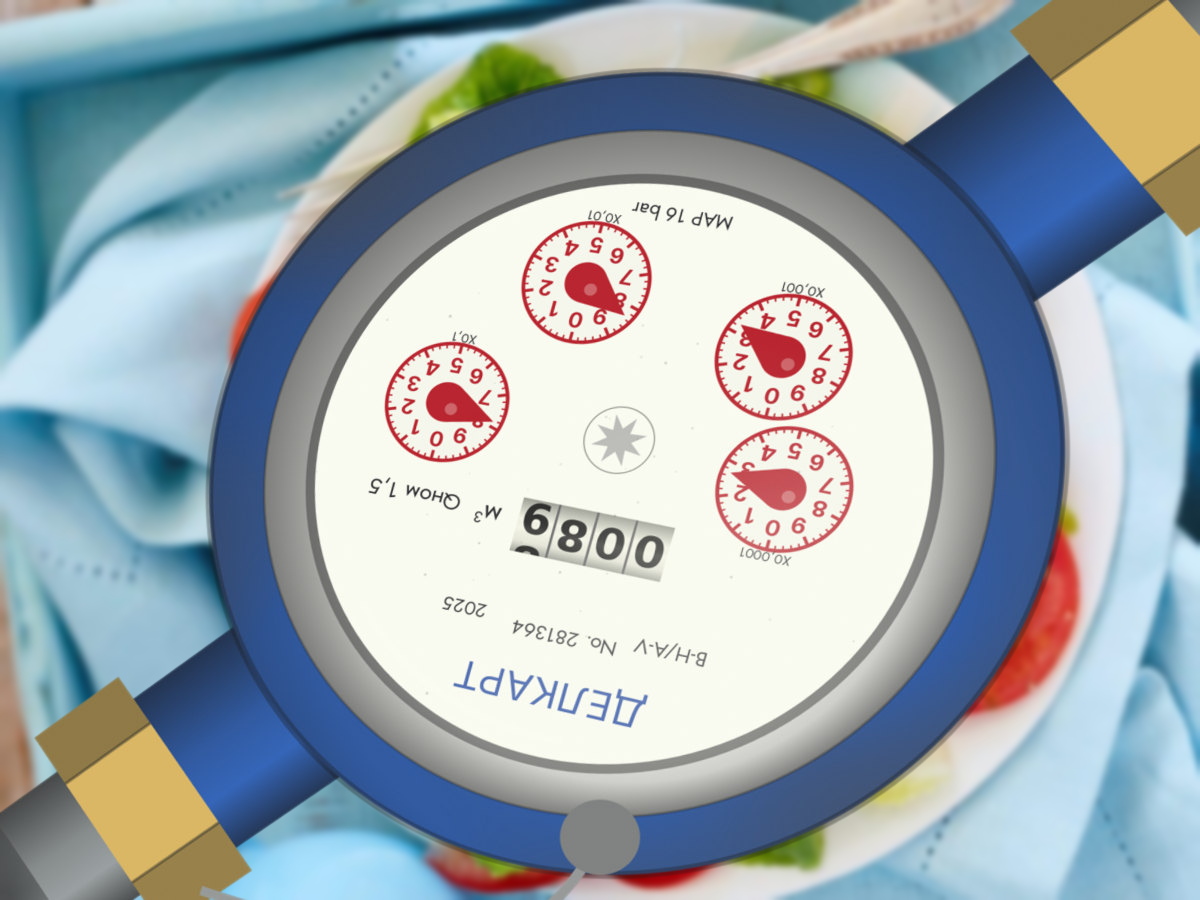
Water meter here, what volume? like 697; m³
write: 88.7832; m³
